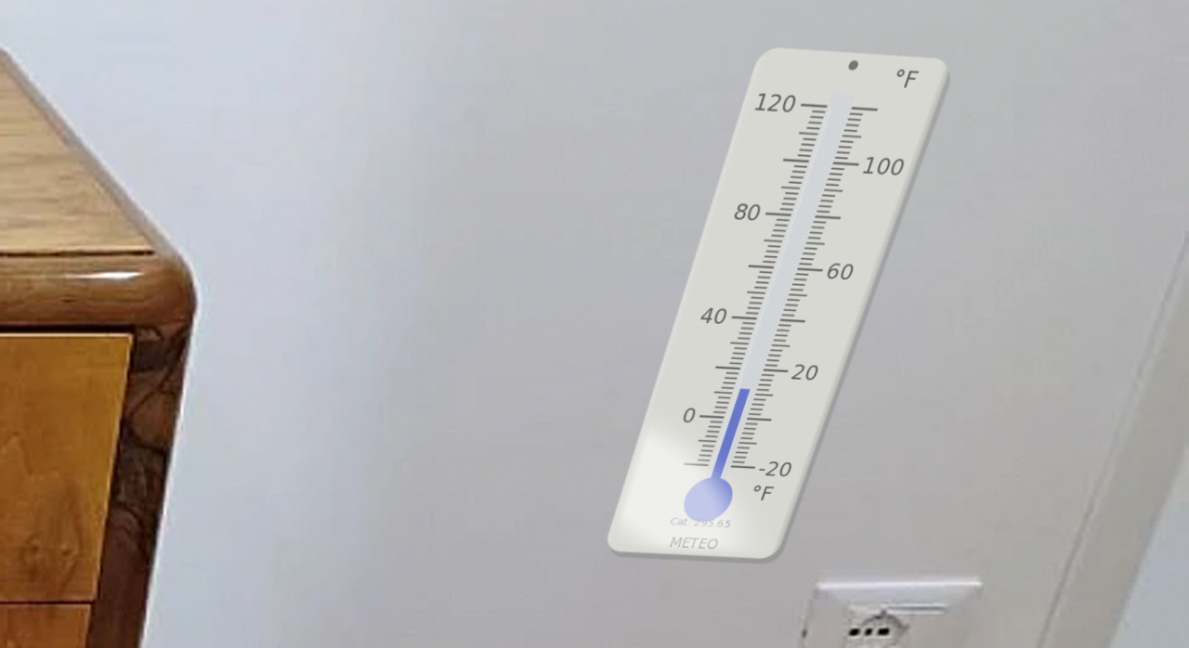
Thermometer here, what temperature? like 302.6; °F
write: 12; °F
